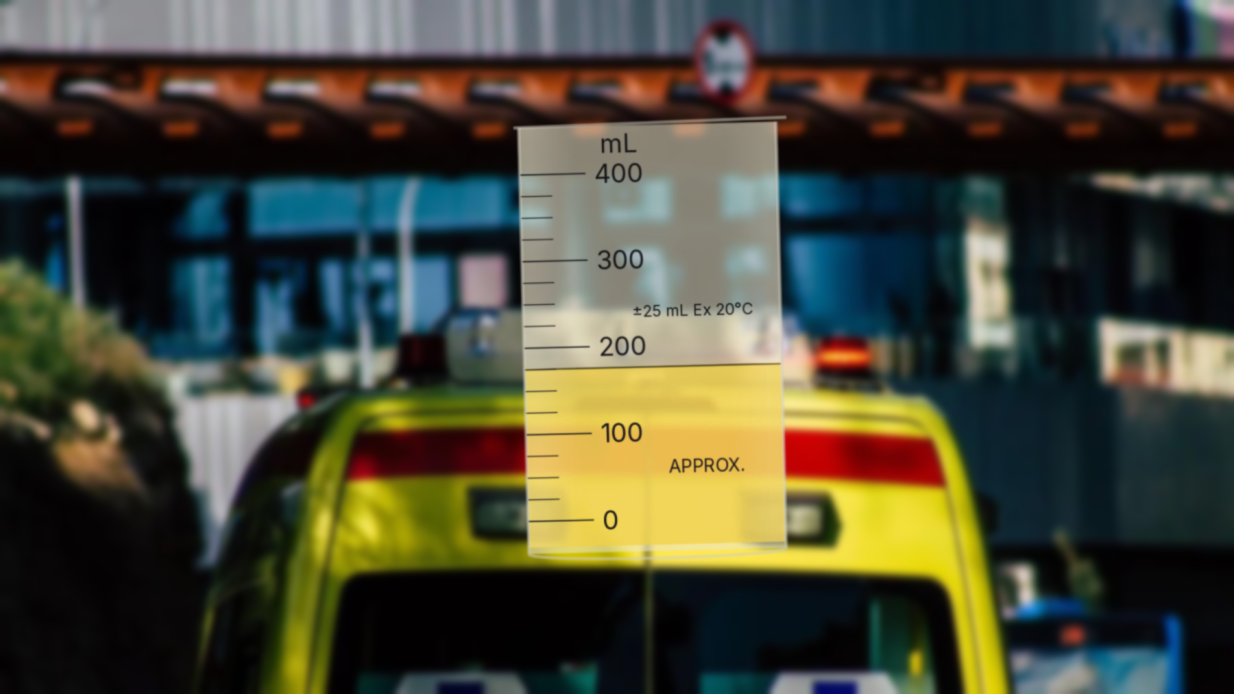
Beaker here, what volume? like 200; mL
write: 175; mL
